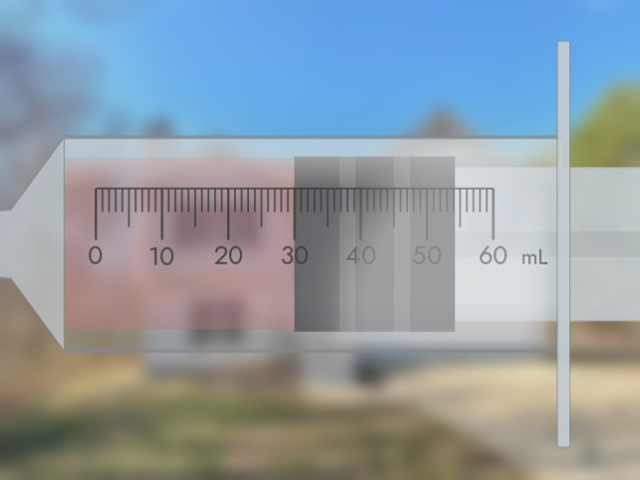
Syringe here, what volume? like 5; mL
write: 30; mL
